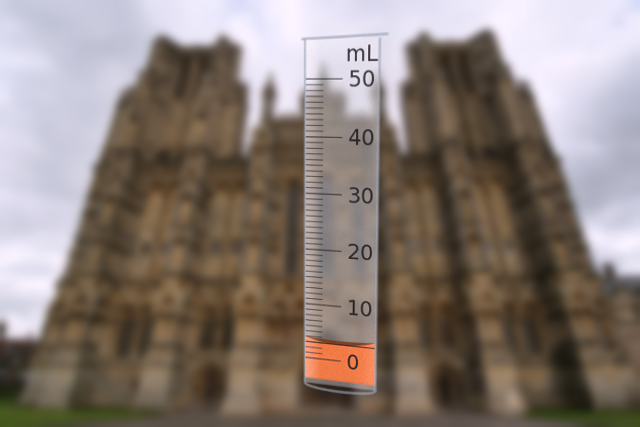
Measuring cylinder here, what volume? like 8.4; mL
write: 3; mL
